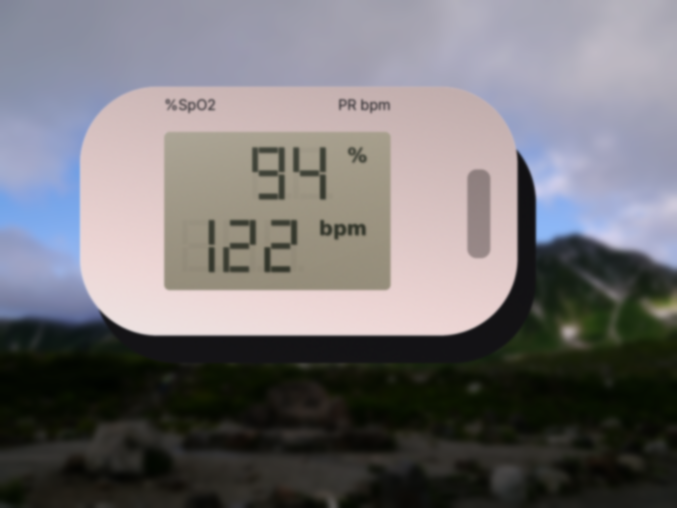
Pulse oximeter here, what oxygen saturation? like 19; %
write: 94; %
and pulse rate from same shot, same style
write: 122; bpm
